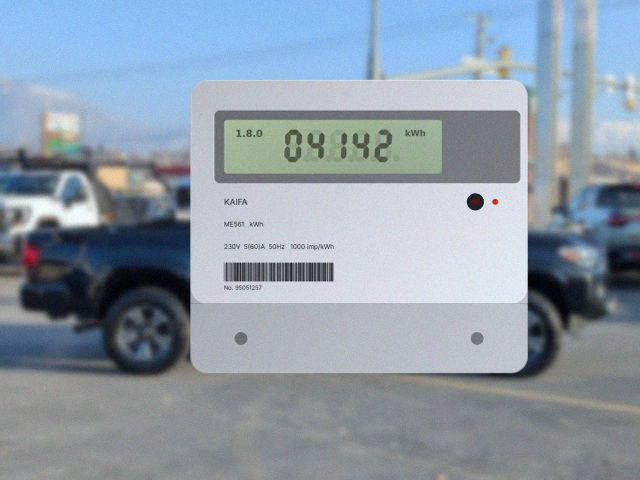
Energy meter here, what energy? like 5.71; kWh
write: 4142; kWh
